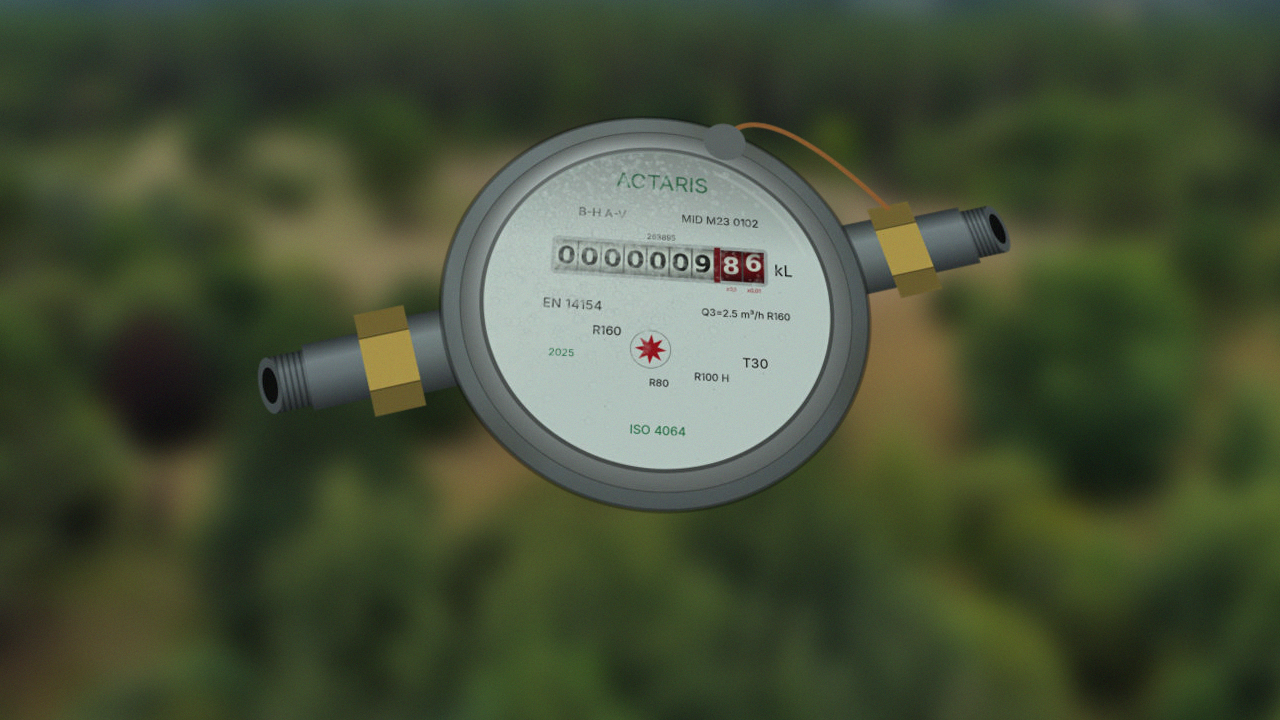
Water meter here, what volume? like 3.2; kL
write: 9.86; kL
